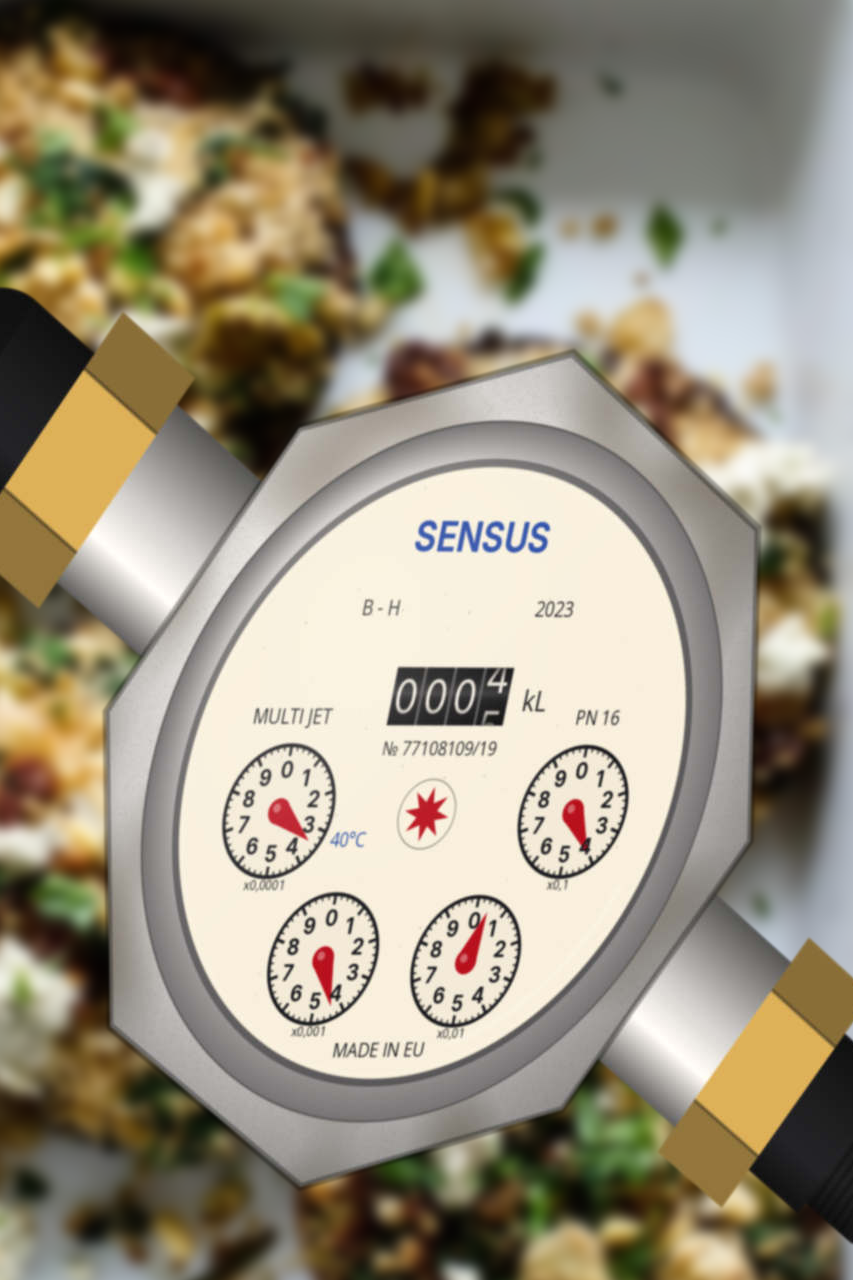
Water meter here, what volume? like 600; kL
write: 4.4043; kL
